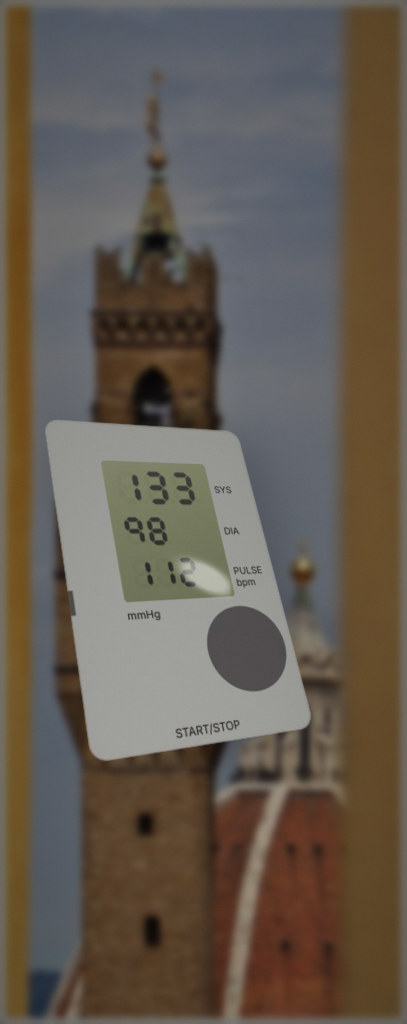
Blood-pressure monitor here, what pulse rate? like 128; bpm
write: 112; bpm
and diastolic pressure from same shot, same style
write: 98; mmHg
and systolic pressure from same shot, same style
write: 133; mmHg
